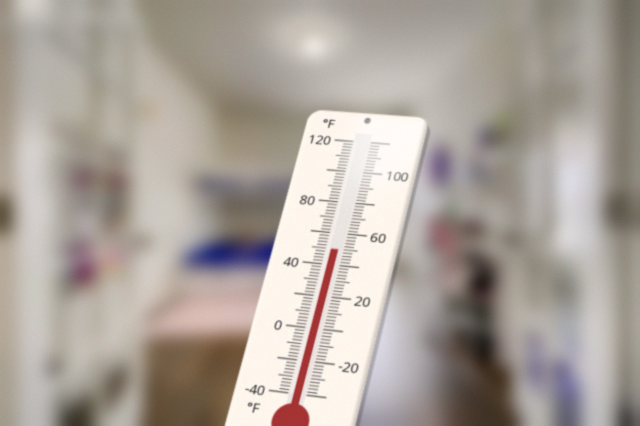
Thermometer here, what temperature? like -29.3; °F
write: 50; °F
